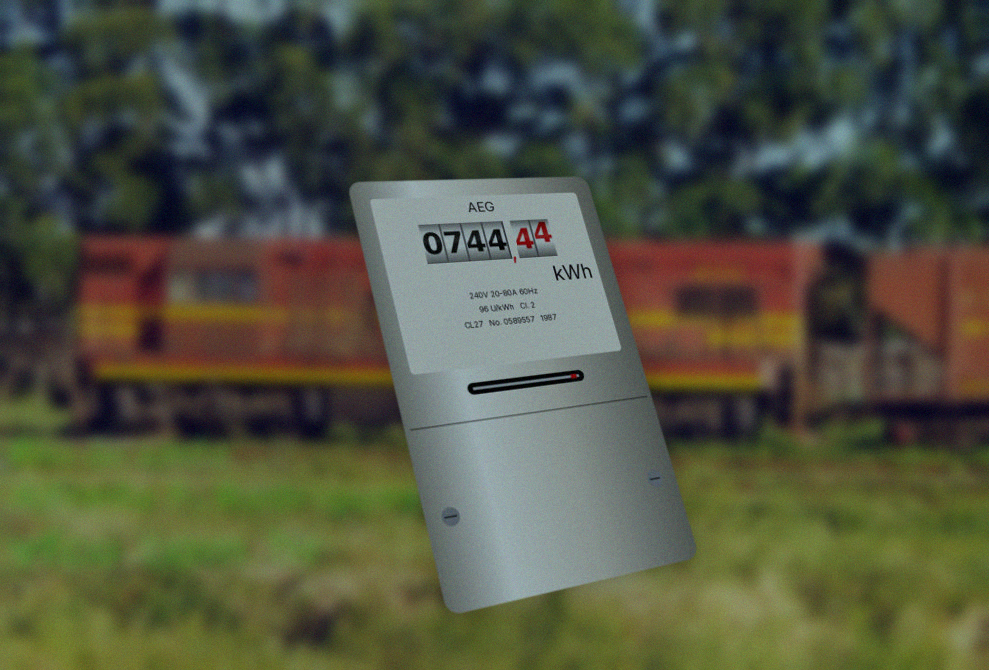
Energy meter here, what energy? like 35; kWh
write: 744.44; kWh
